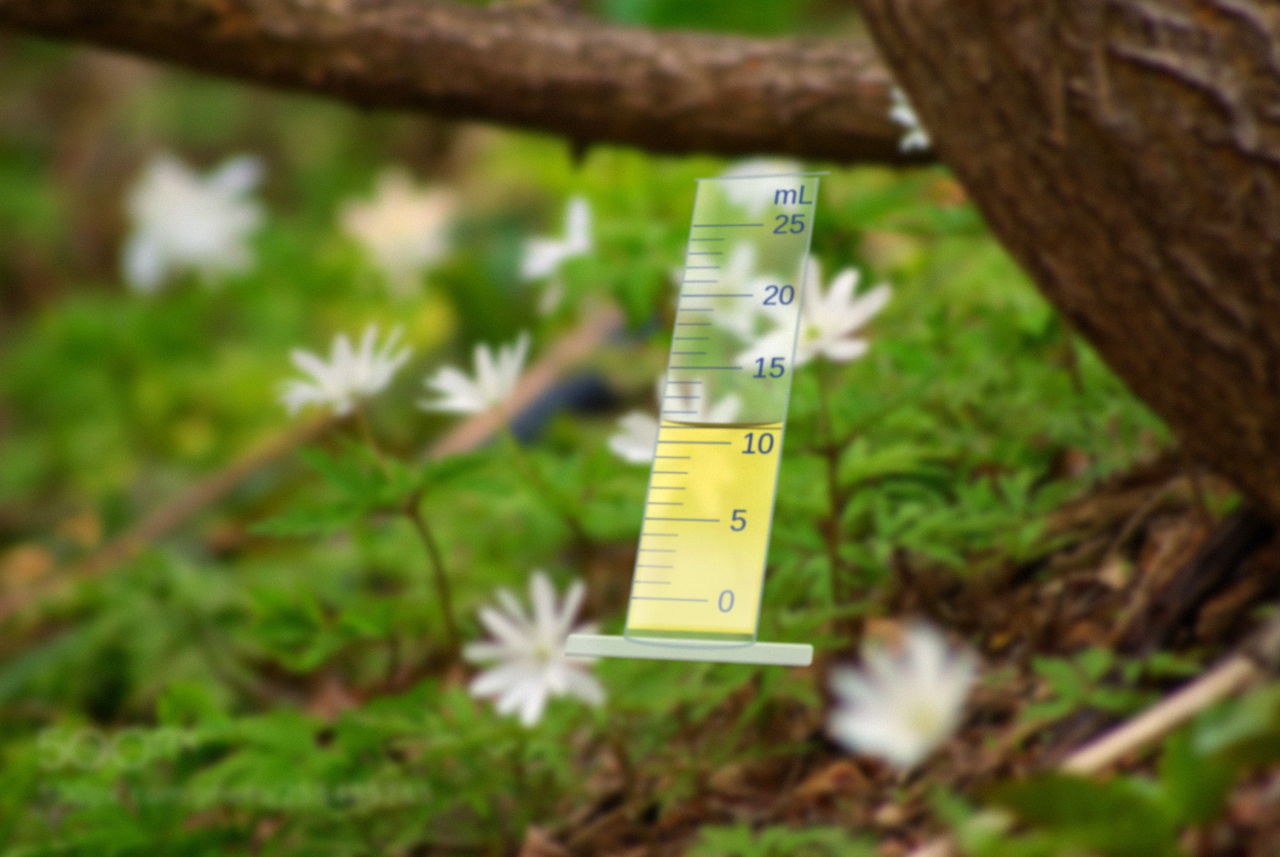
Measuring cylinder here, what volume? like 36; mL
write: 11; mL
